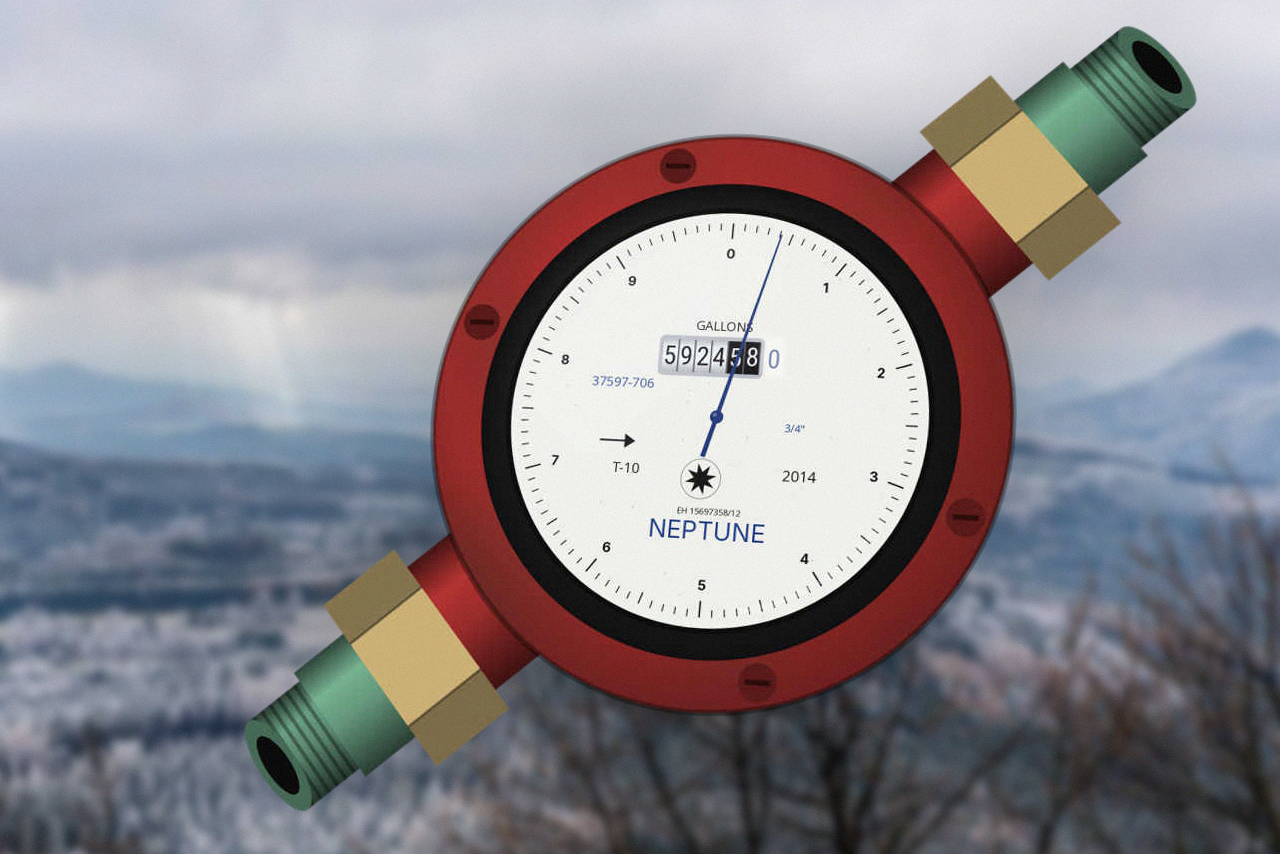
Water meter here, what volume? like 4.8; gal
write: 5924580.4; gal
